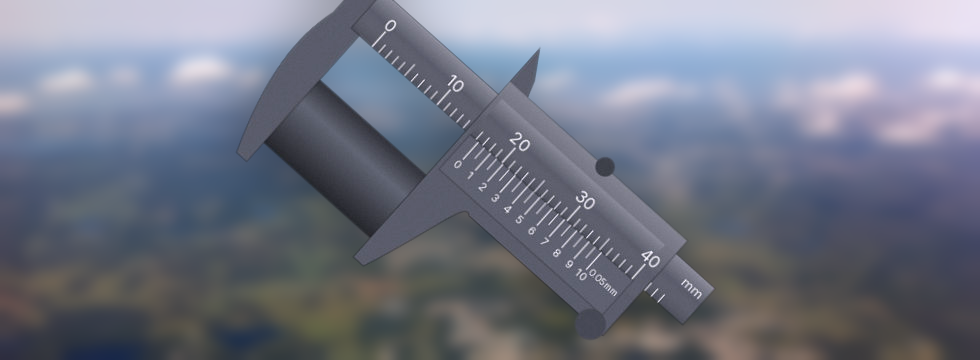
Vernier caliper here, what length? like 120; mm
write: 16.4; mm
